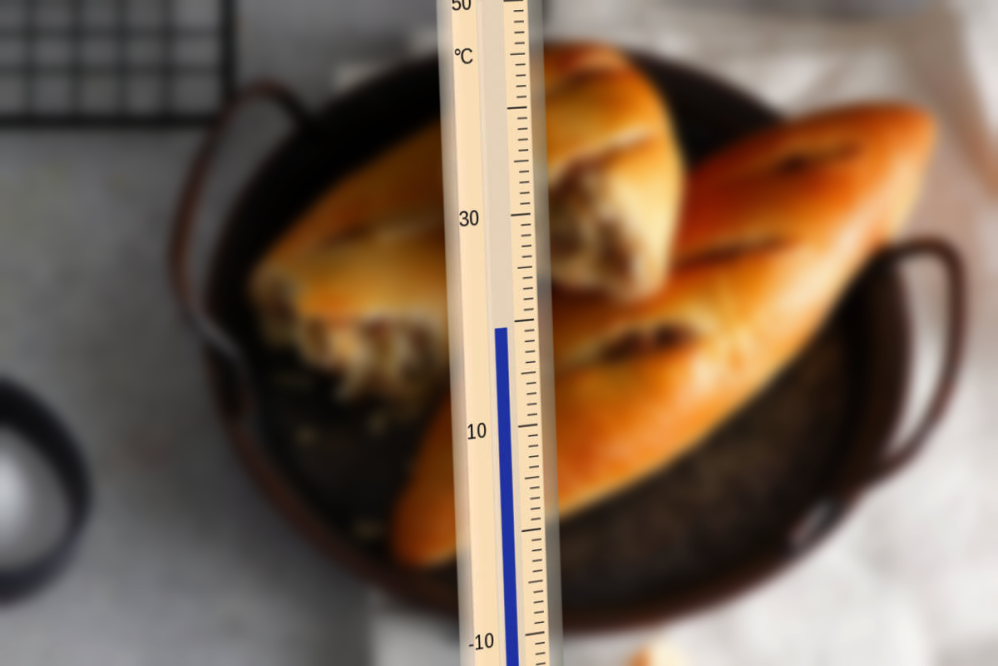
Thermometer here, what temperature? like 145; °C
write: 19.5; °C
